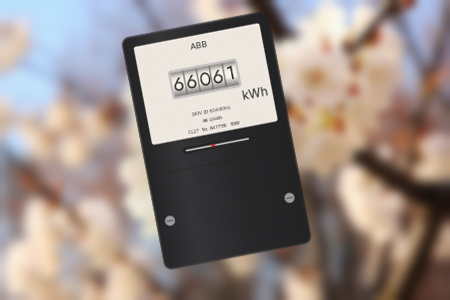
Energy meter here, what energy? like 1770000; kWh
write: 66061; kWh
